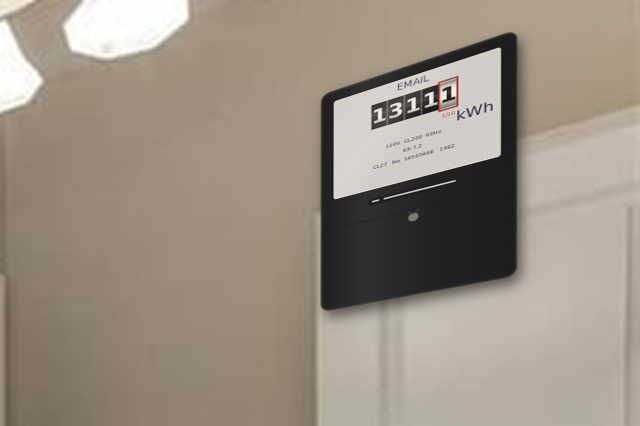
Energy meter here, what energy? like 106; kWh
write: 1311.1; kWh
